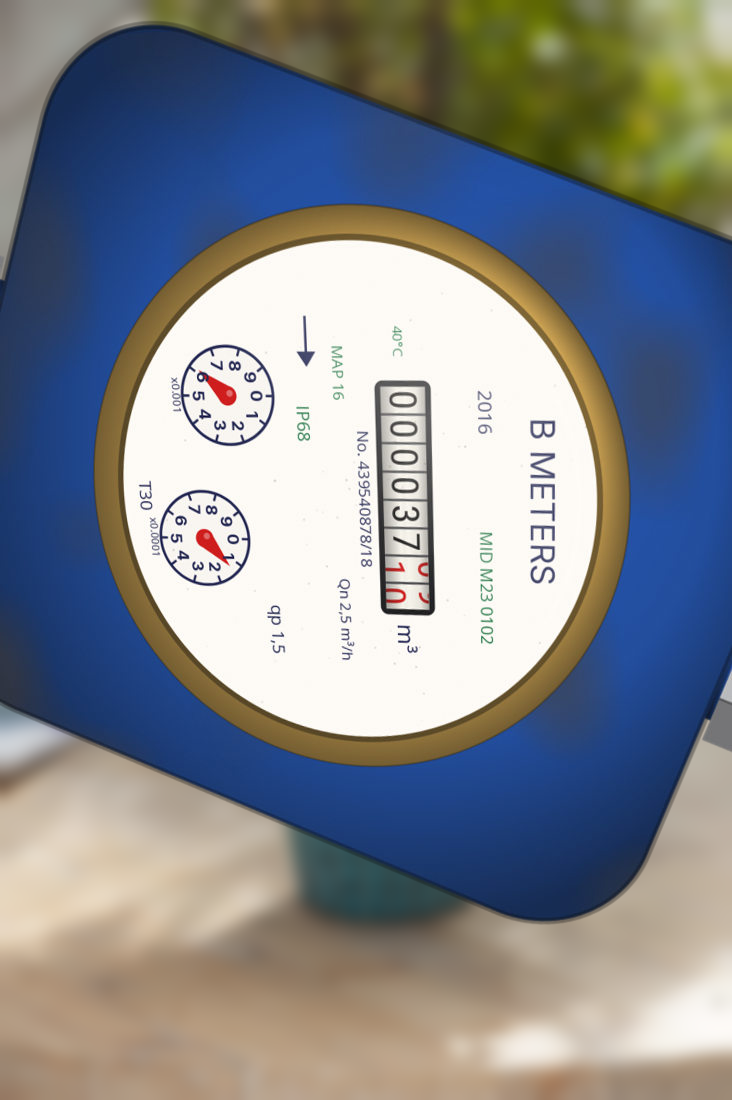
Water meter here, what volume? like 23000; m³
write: 37.0961; m³
